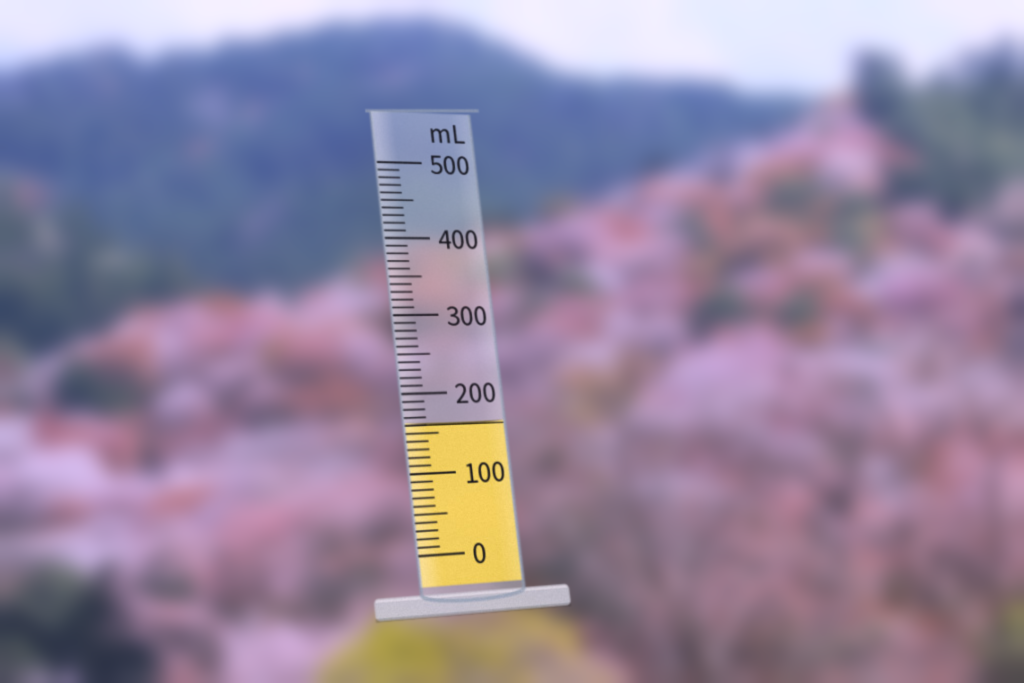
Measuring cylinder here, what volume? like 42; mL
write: 160; mL
